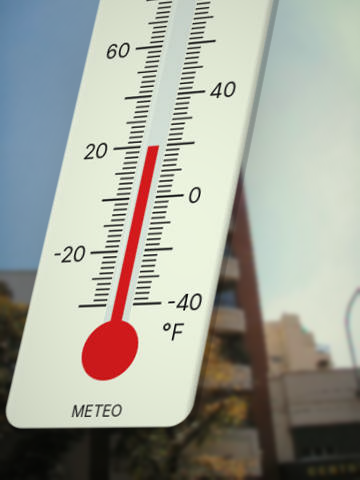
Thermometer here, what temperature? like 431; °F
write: 20; °F
